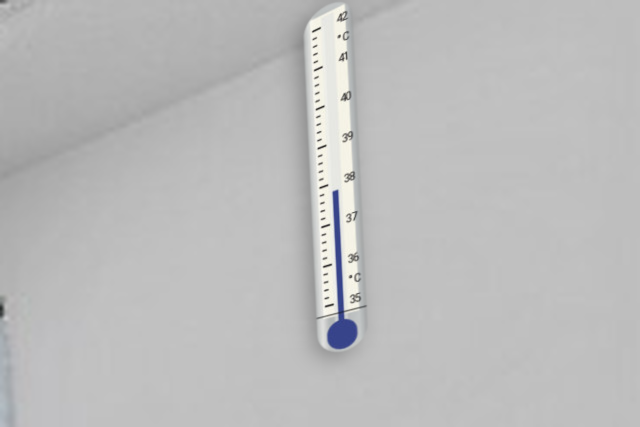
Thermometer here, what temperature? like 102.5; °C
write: 37.8; °C
